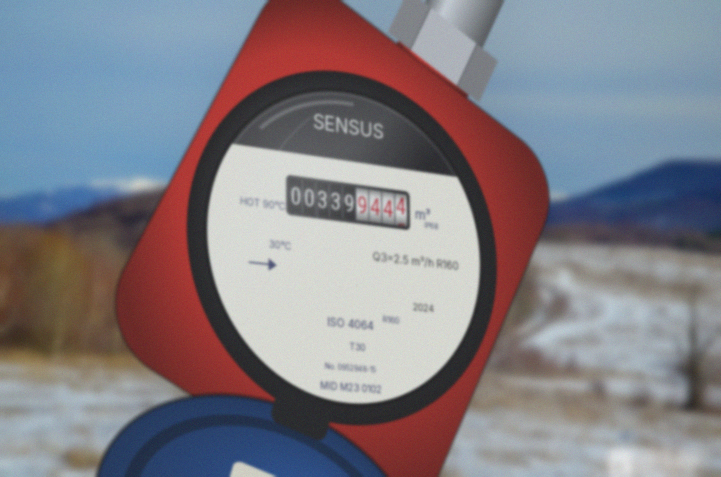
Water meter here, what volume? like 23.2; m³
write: 339.9444; m³
